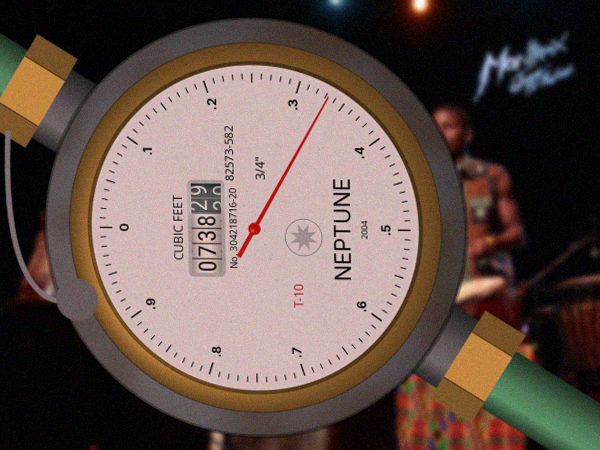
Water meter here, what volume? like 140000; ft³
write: 73829.33; ft³
